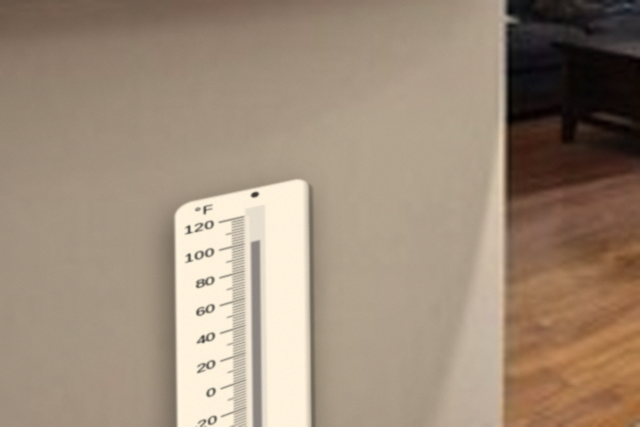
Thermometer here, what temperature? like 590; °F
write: 100; °F
